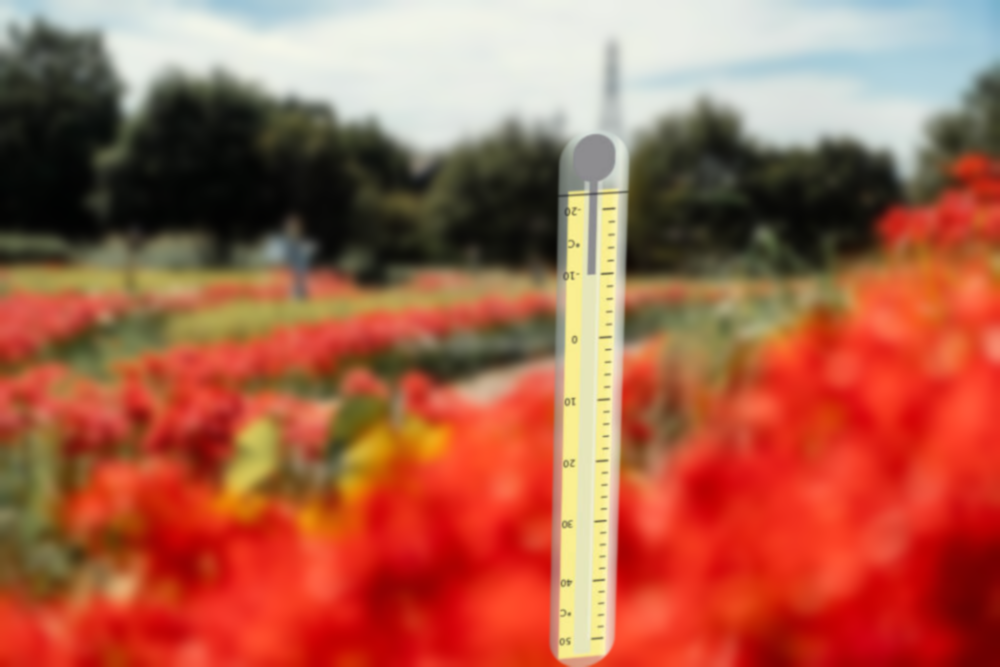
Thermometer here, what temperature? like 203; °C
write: -10; °C
